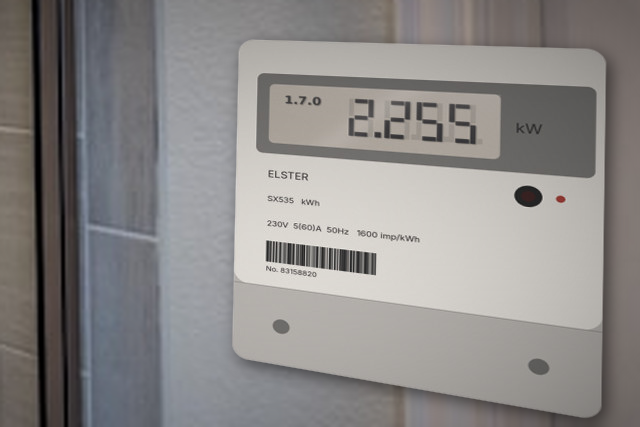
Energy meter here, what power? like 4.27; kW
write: 2.255; kW
